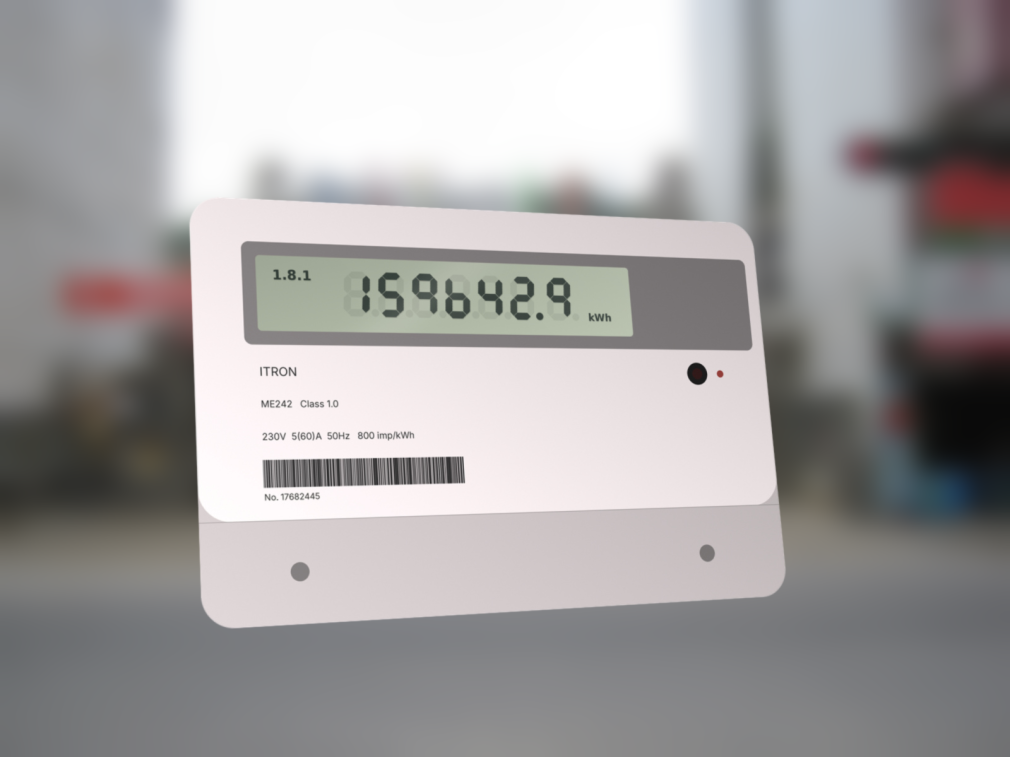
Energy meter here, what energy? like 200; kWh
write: 159642.9; kWh
